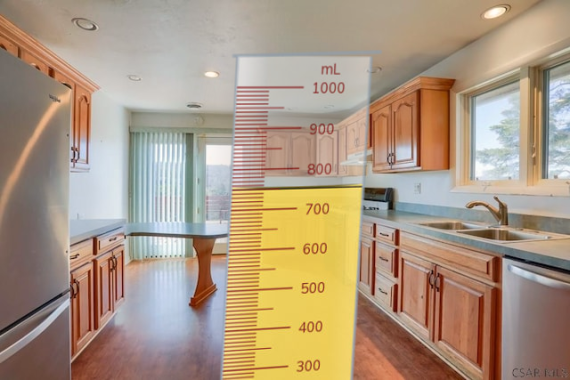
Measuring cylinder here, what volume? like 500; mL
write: 750; mL
